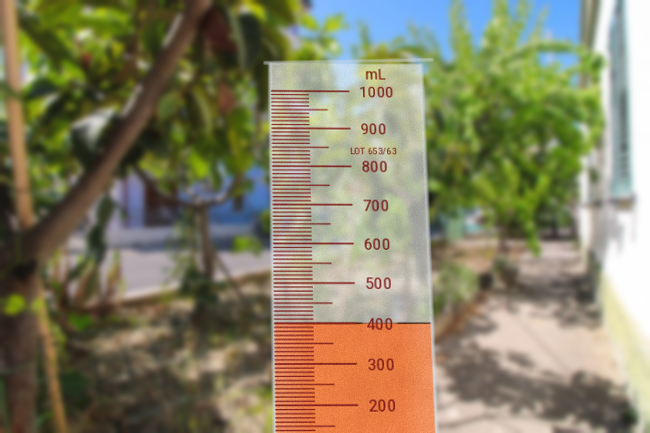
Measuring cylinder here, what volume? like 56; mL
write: 400; mL
